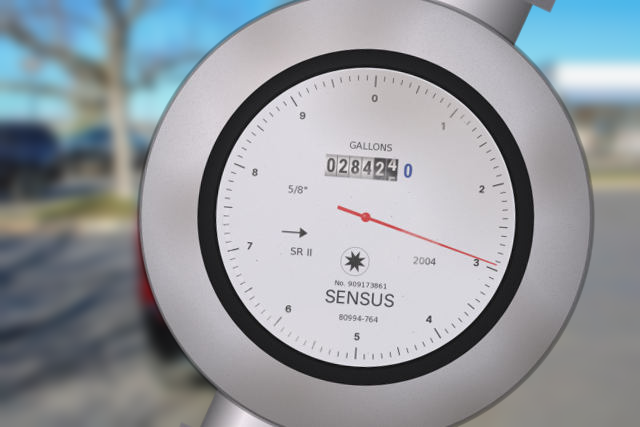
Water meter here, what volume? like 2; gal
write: 284242.9; gal
